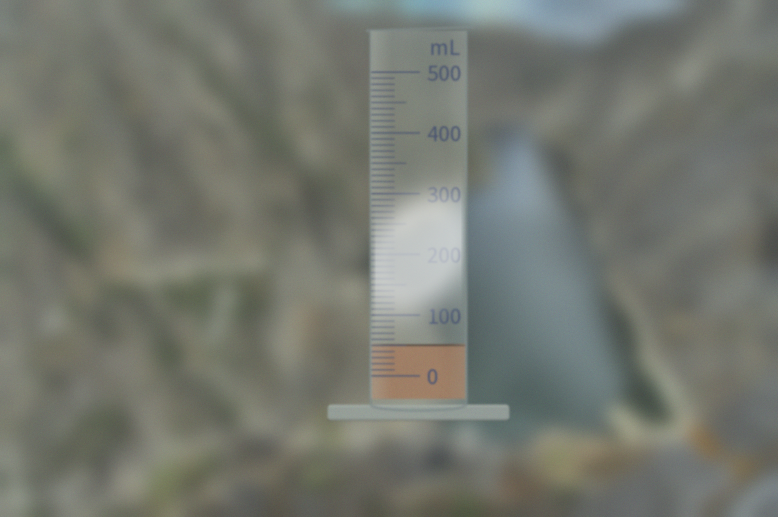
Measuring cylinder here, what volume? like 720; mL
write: 50; mL
